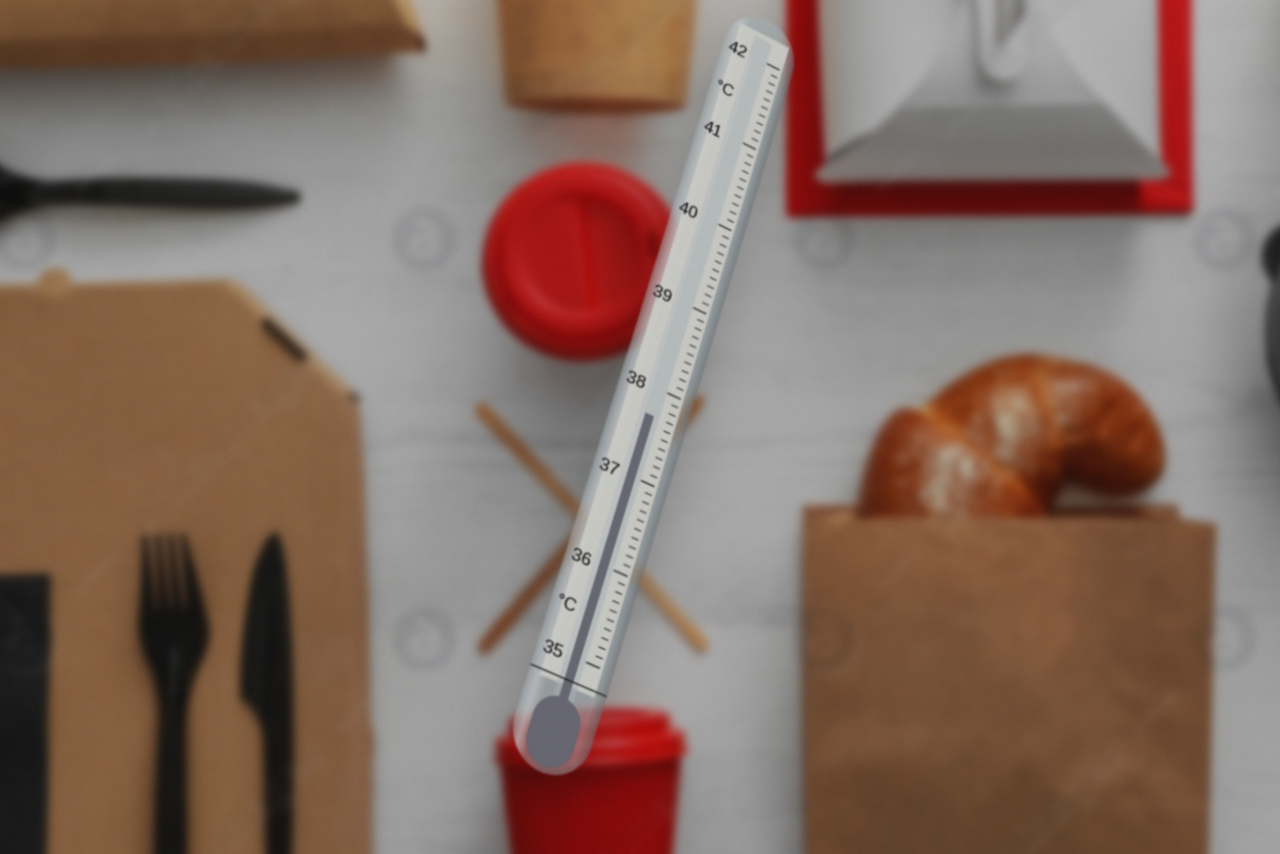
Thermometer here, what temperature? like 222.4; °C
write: 37.7; °C
